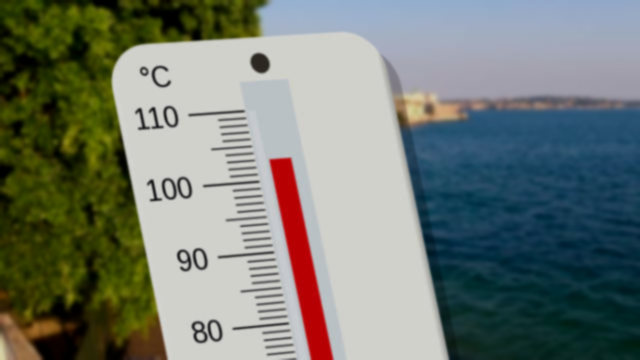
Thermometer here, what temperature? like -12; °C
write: 103; °C
